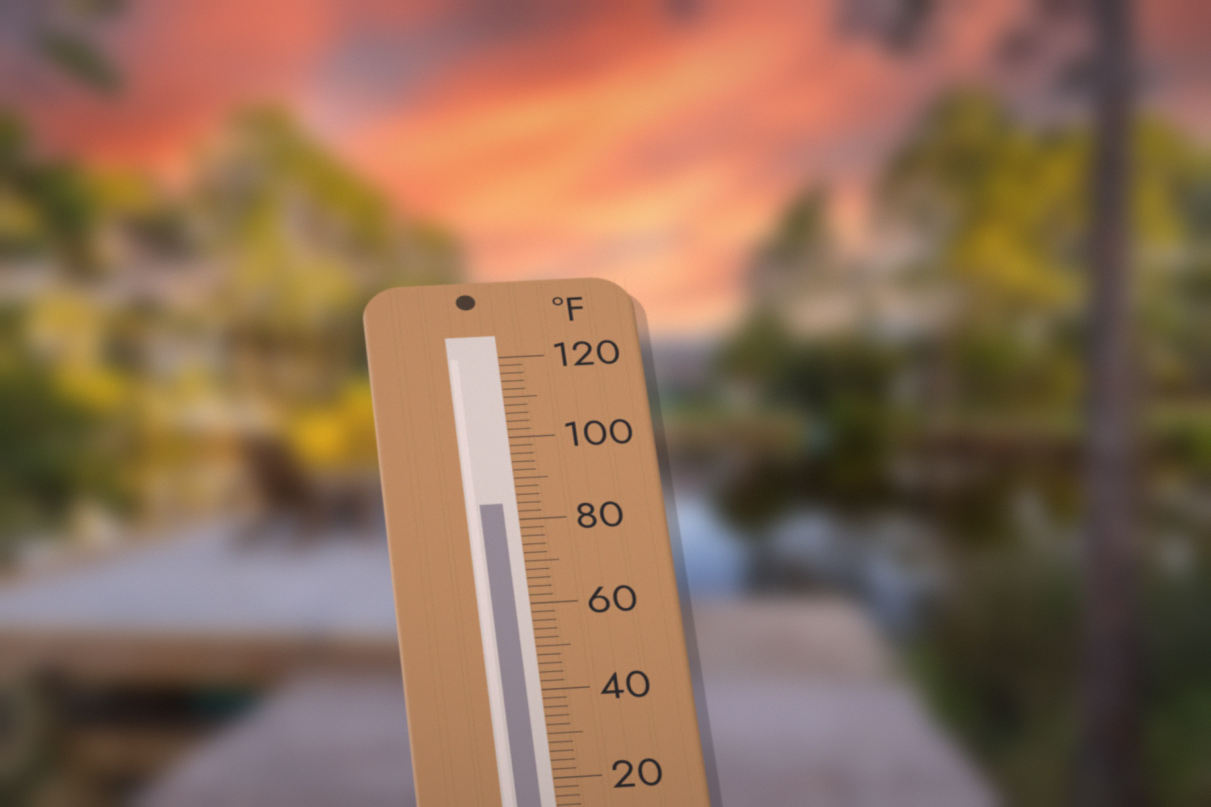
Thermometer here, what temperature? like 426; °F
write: 84; °F
